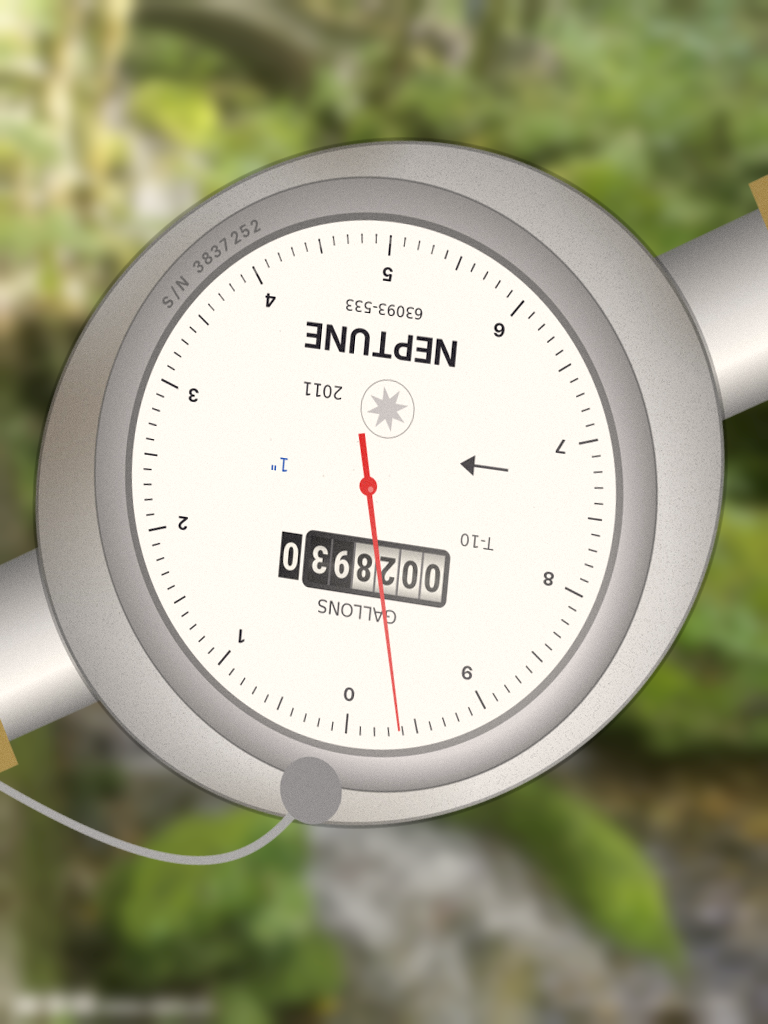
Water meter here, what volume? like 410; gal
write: 28929.6; gal
